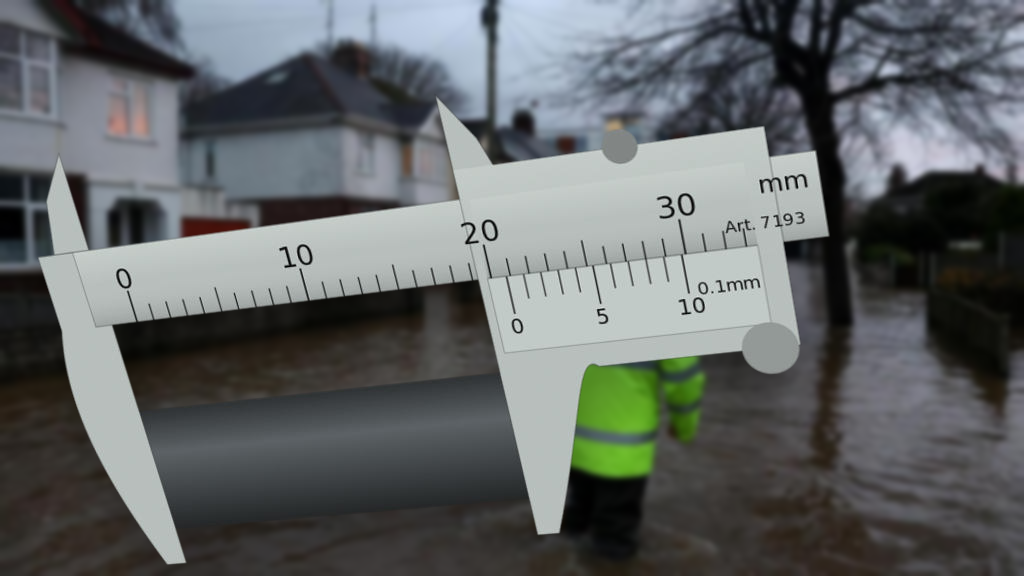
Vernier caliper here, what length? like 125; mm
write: 20.8; mm
